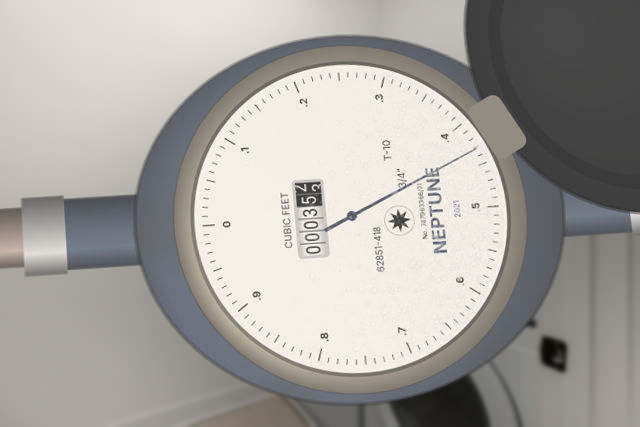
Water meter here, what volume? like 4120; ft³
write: 352.43; ft³
